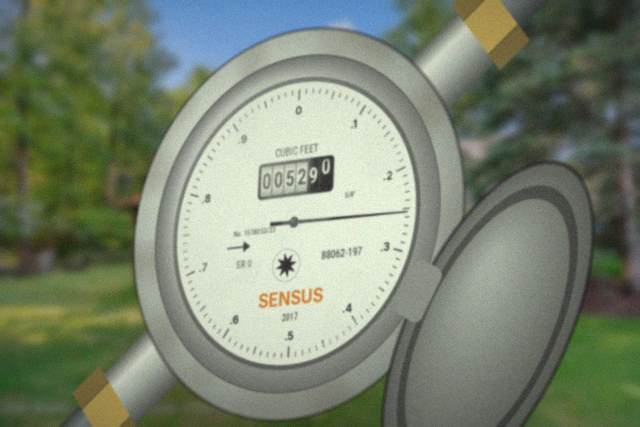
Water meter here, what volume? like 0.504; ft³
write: 5290.25; ft³
